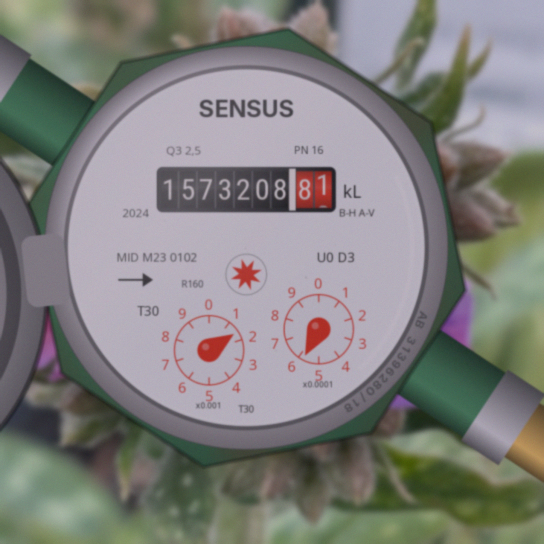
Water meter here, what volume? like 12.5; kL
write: 1573208.8115; kL
